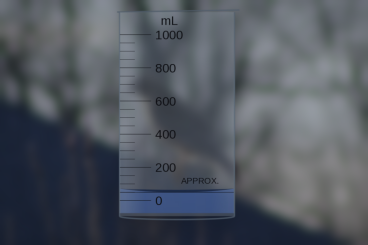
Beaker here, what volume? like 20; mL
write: 50; mL
